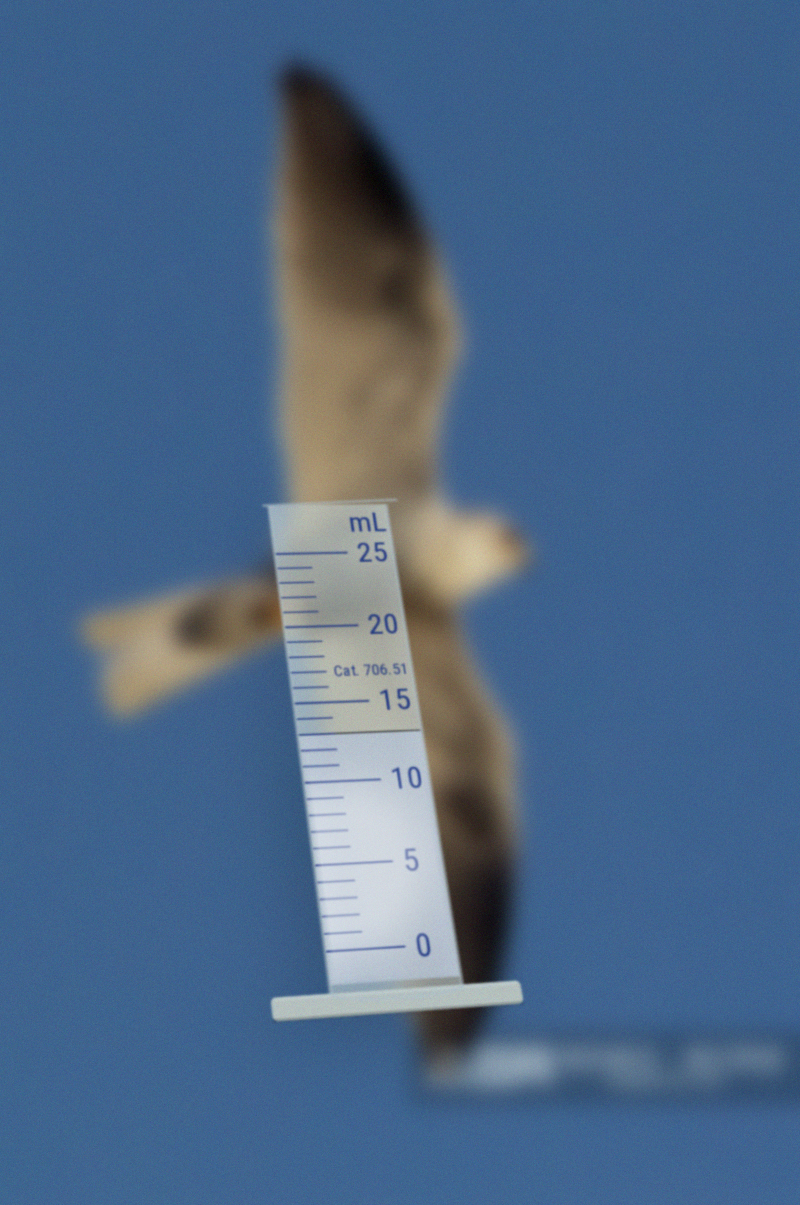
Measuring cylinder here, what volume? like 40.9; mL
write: 13; mL
